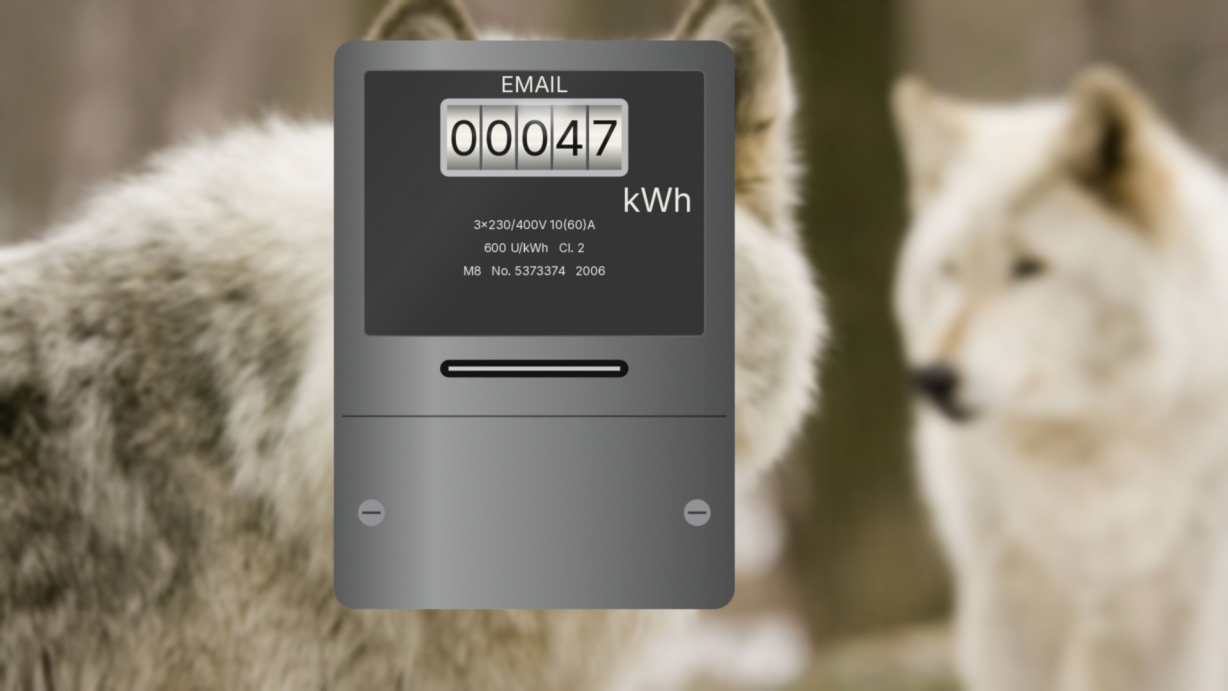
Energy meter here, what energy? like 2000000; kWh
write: 47; kWh
